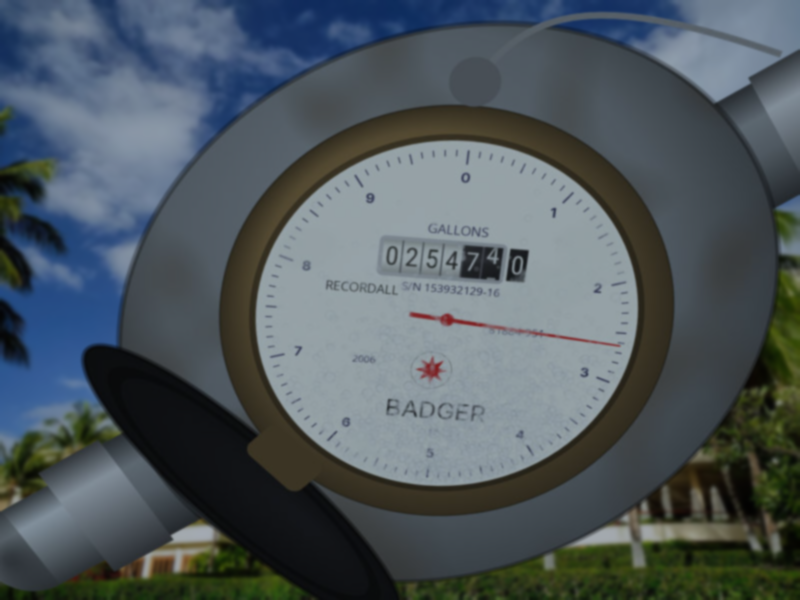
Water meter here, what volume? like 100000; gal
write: 254742.6; gal
